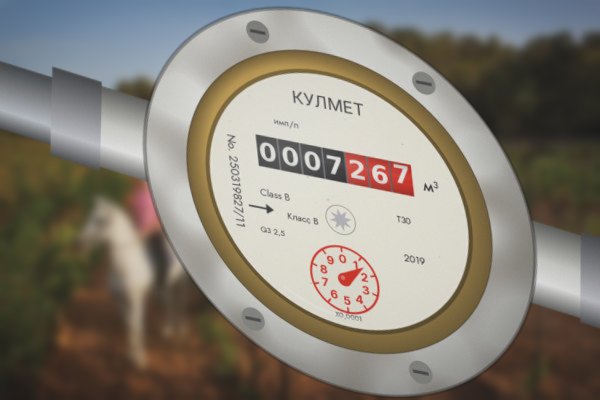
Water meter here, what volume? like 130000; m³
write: 7.2671; m³
